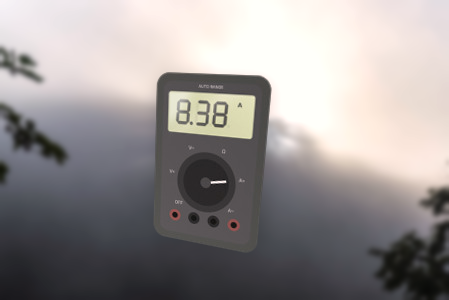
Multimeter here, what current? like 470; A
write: 8.38; A
